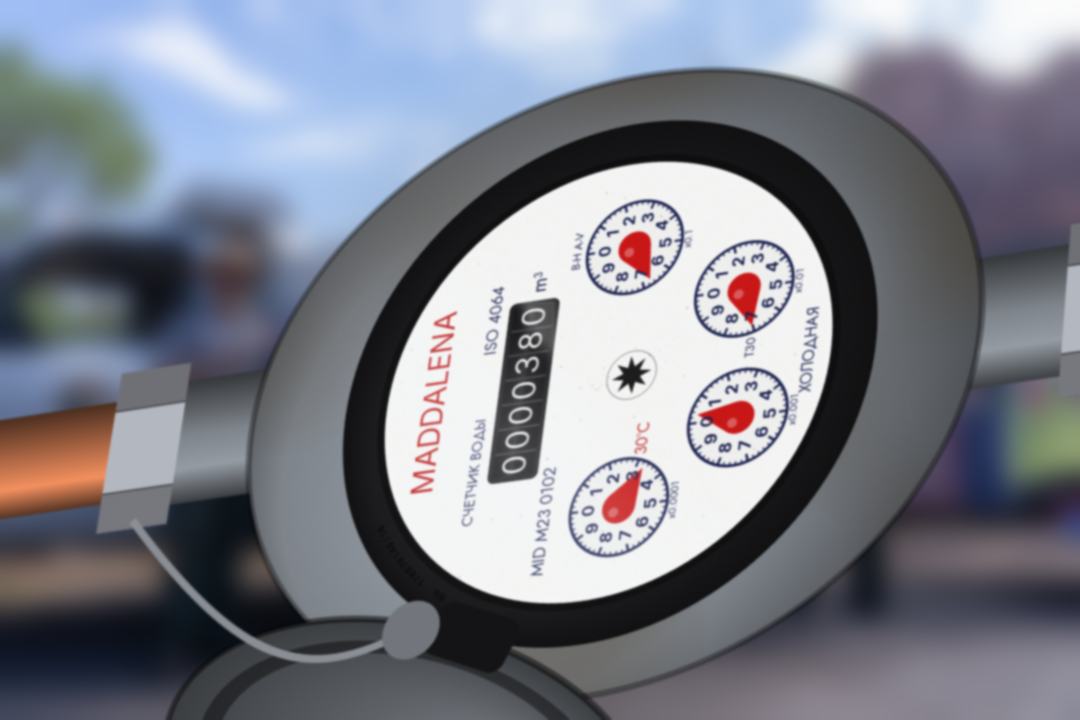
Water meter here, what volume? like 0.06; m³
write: 380.6703; m³
